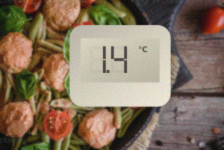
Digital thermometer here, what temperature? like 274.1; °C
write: 1.4; °C
